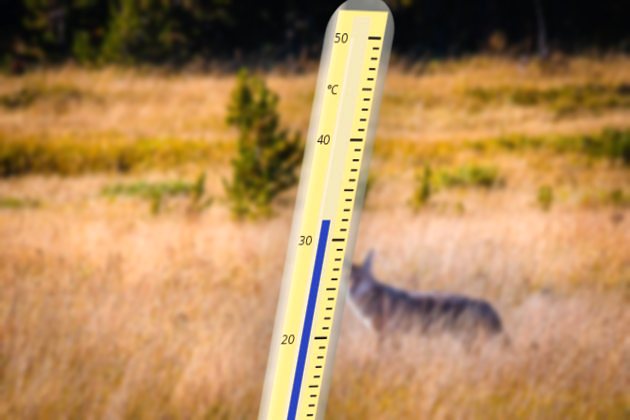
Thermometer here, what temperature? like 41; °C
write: 32; °C
